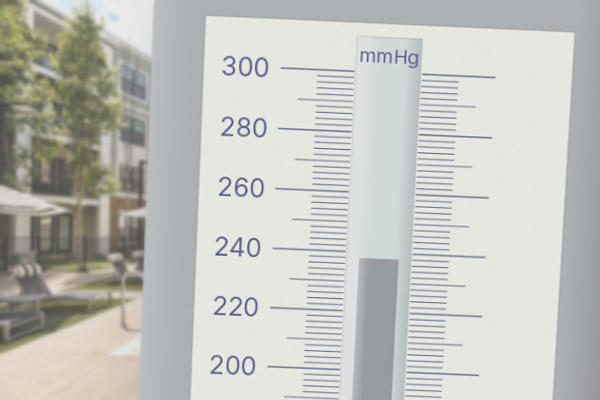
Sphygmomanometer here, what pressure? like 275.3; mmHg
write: 238; mmHg
